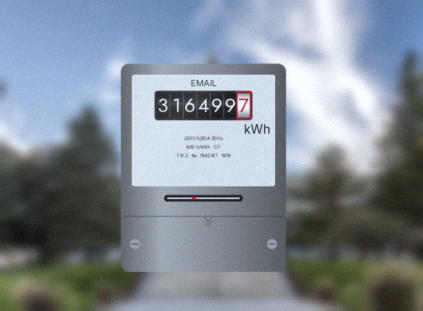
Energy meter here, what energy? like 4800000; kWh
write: 316499.7; kWh
